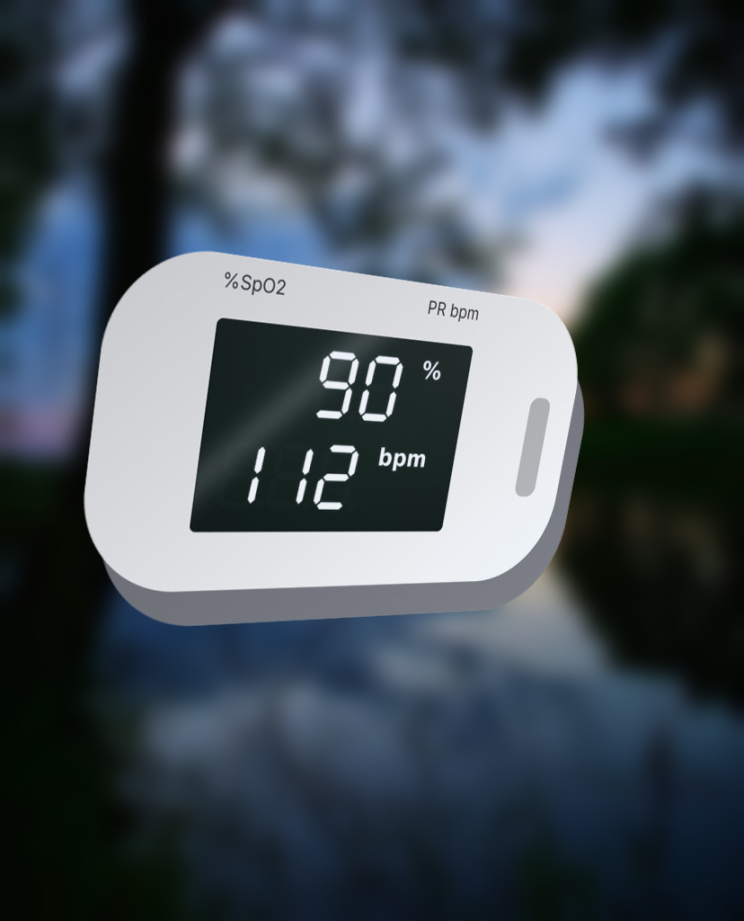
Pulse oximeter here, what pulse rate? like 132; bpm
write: 112; bpm
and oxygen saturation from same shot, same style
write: 90; %
